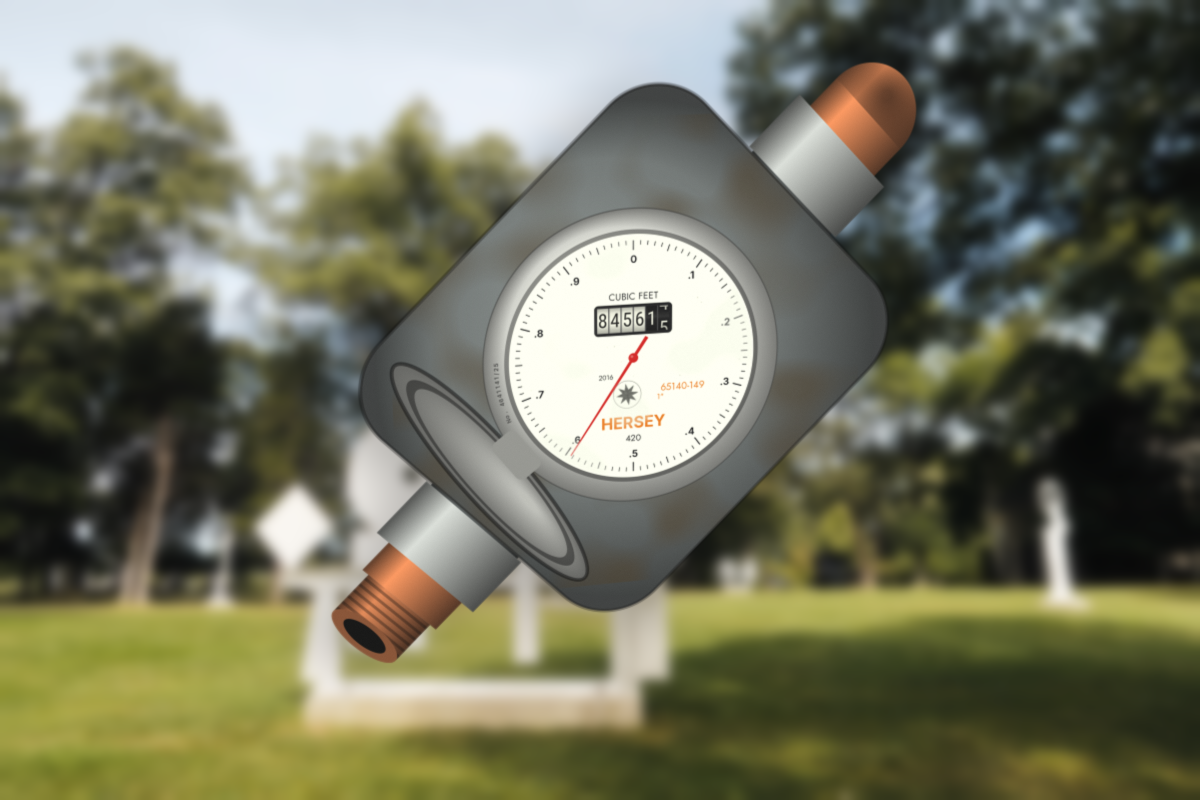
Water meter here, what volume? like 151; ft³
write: 845614.59; ft³
